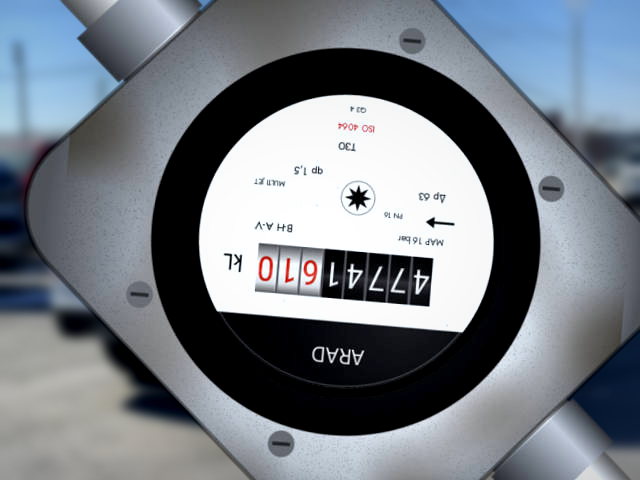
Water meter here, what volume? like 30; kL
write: 47741.610; kL
